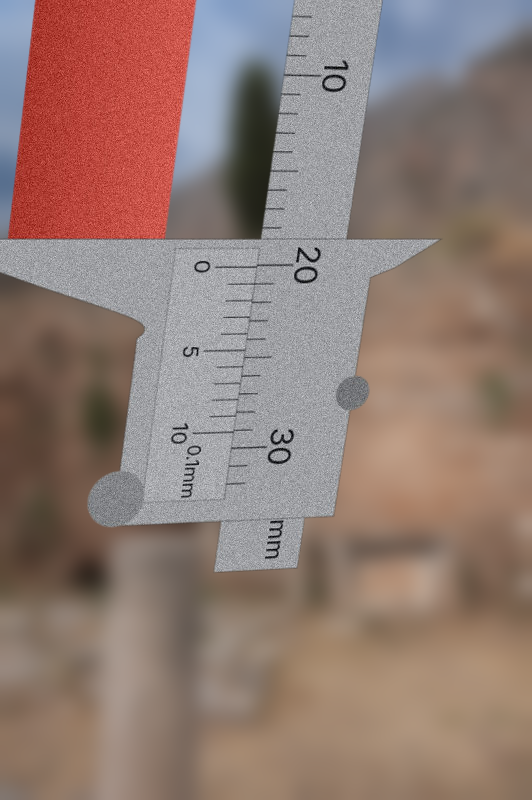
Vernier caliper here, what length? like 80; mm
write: 20.1; mm
